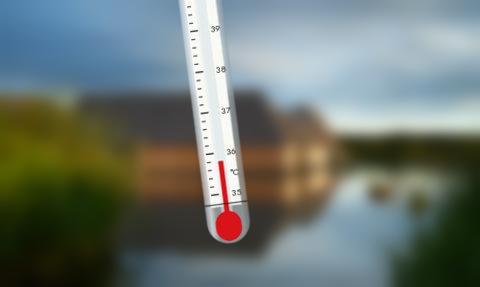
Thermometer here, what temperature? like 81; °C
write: 35.8; °C
